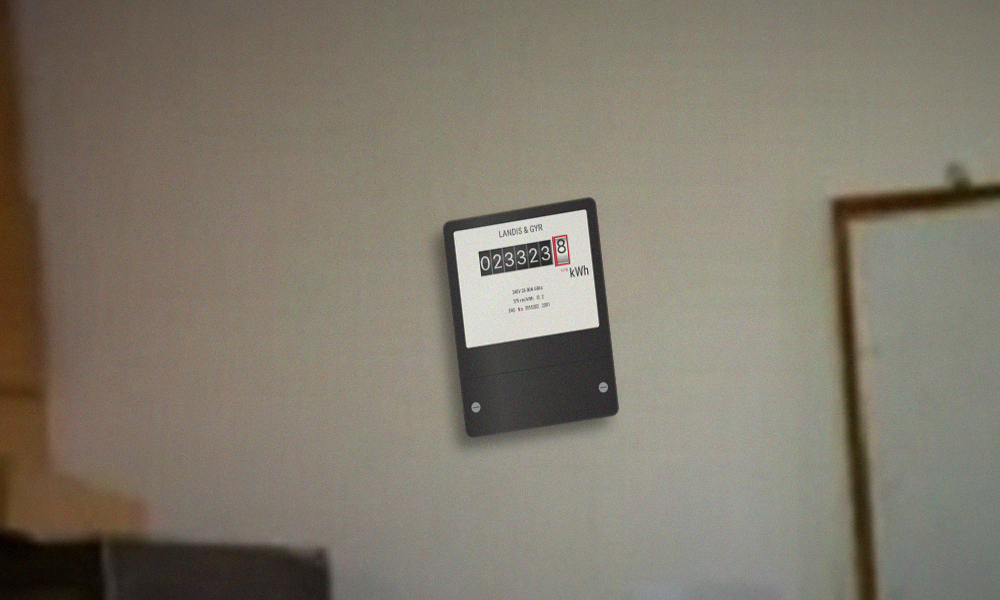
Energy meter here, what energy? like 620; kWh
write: 23323.8; kWh
